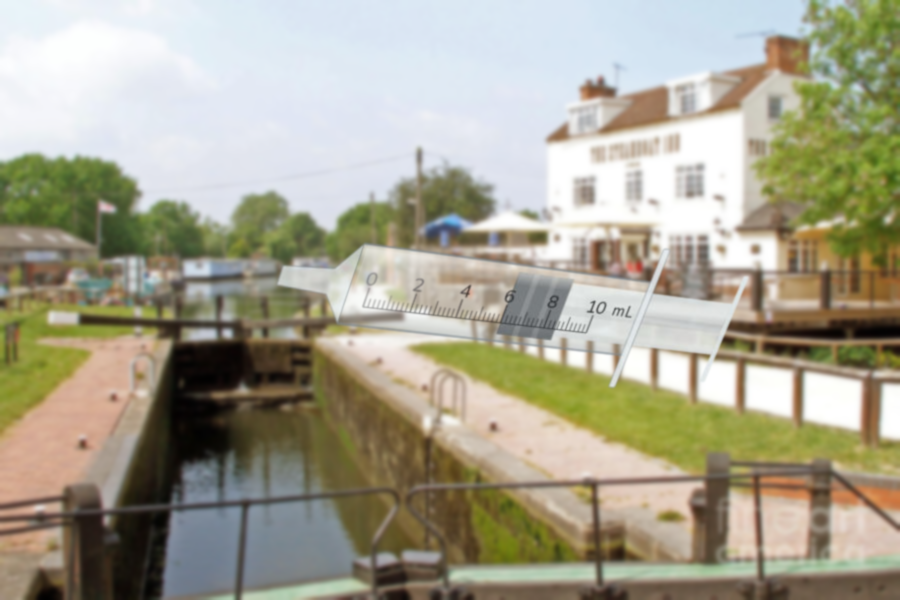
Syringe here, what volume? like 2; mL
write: 6; mL
